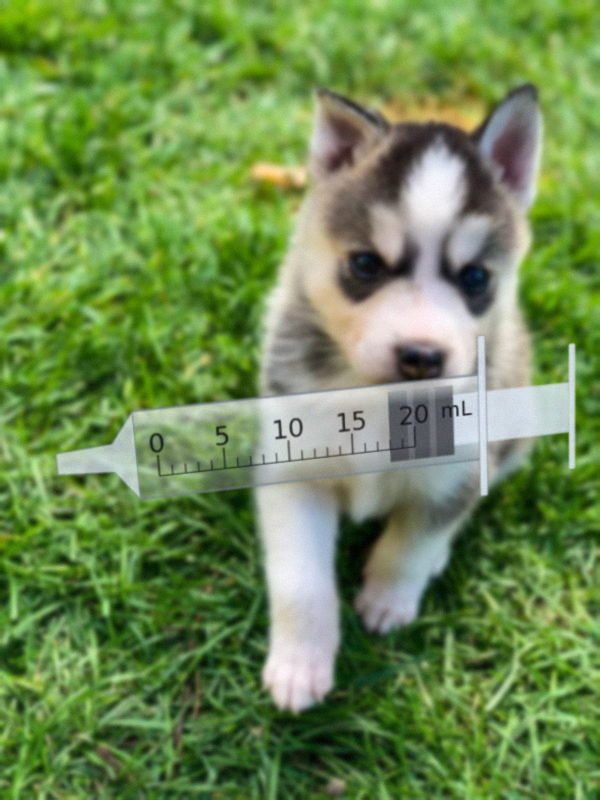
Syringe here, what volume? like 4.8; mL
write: 18; mL
